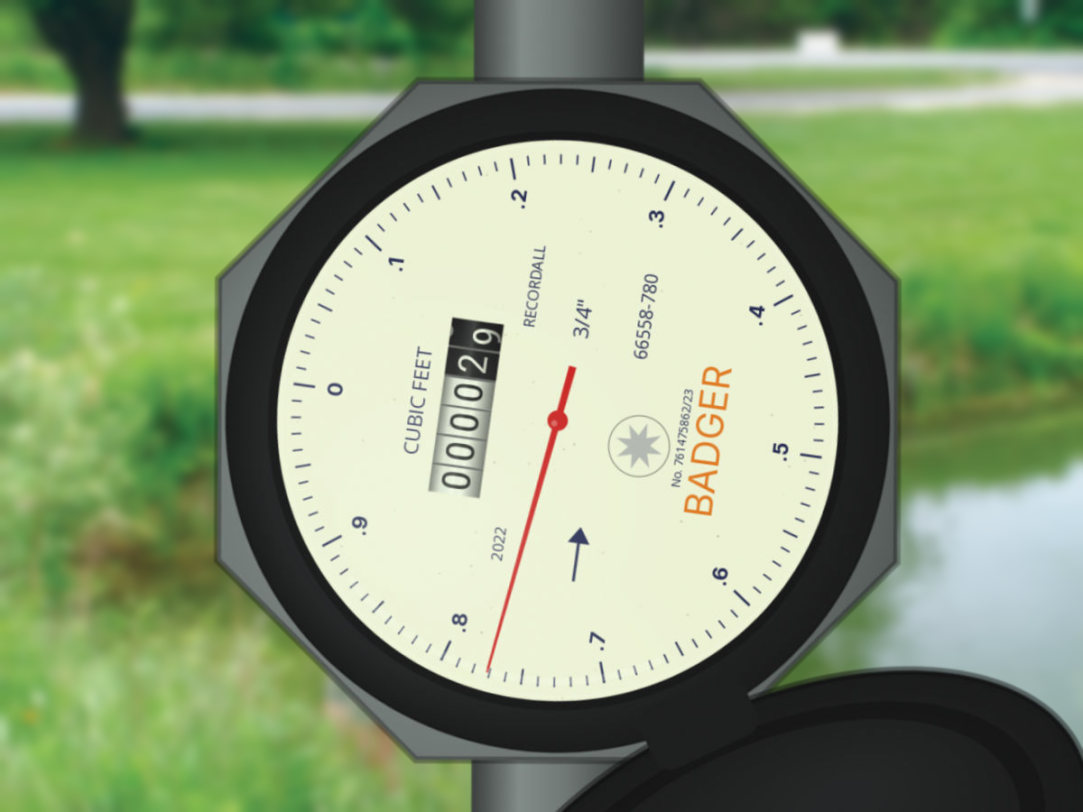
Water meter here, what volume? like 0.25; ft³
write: 28.77; ft³
